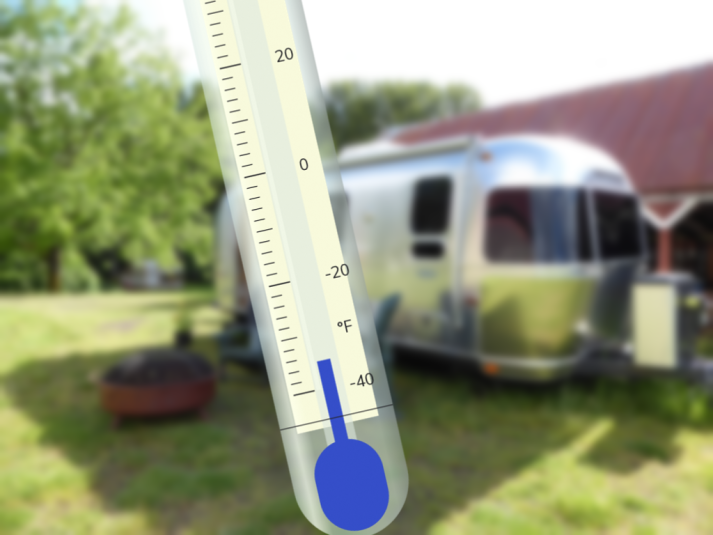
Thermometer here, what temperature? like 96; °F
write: -35; °F
